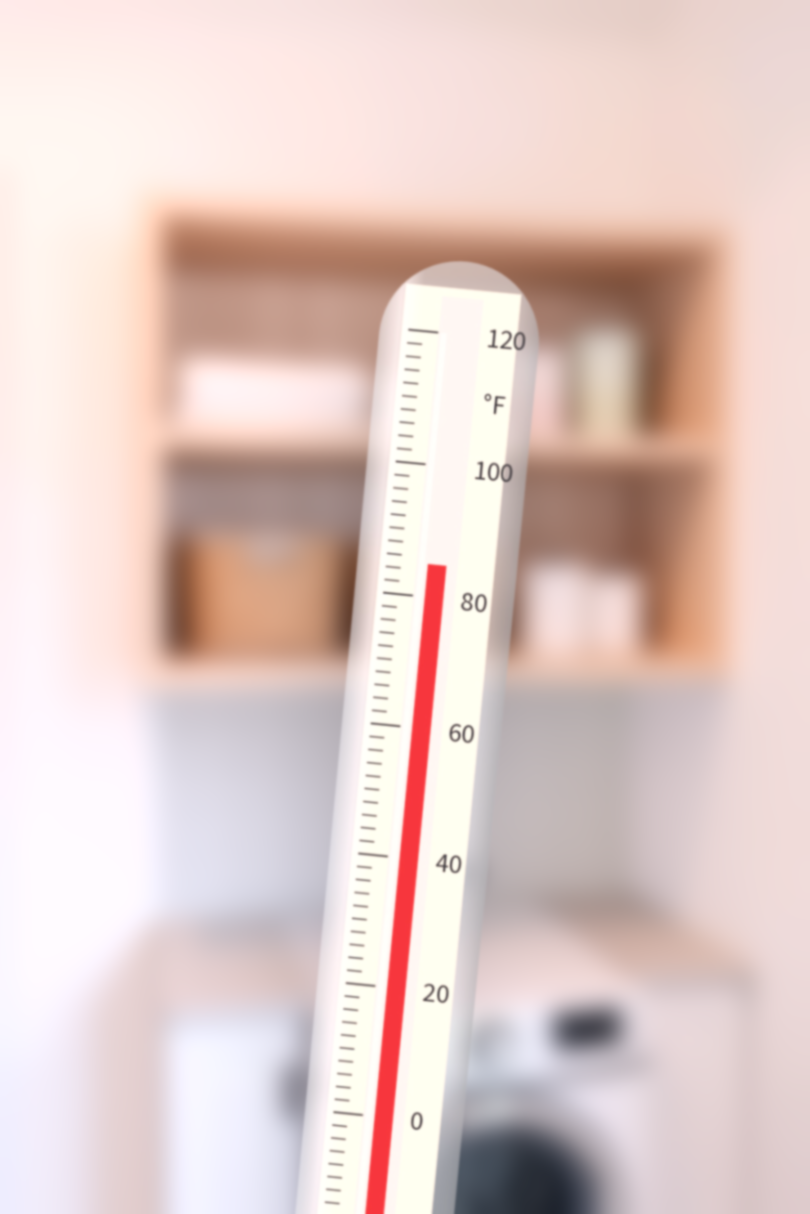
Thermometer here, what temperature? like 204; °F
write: 85; °F
